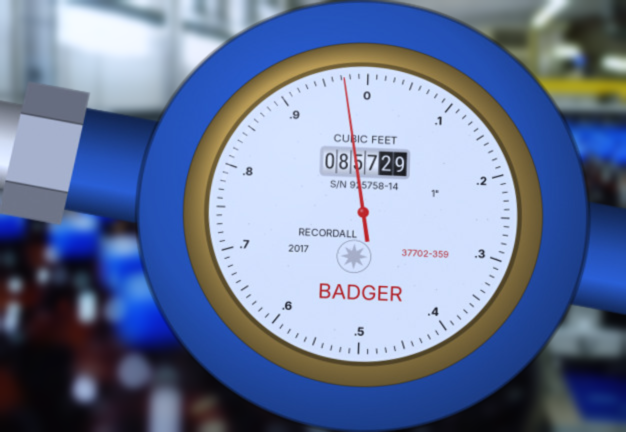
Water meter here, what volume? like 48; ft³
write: 85728.97; ft³
